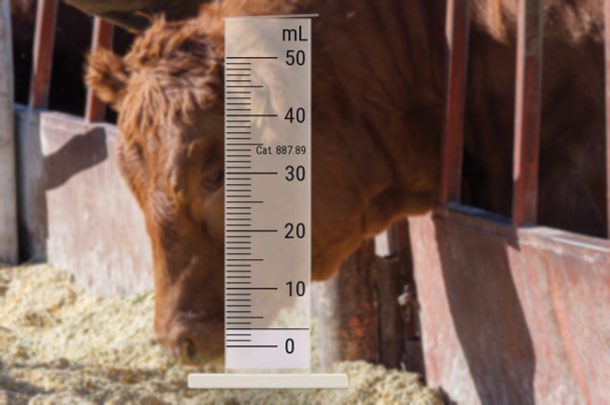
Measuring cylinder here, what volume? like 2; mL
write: 3; mL
